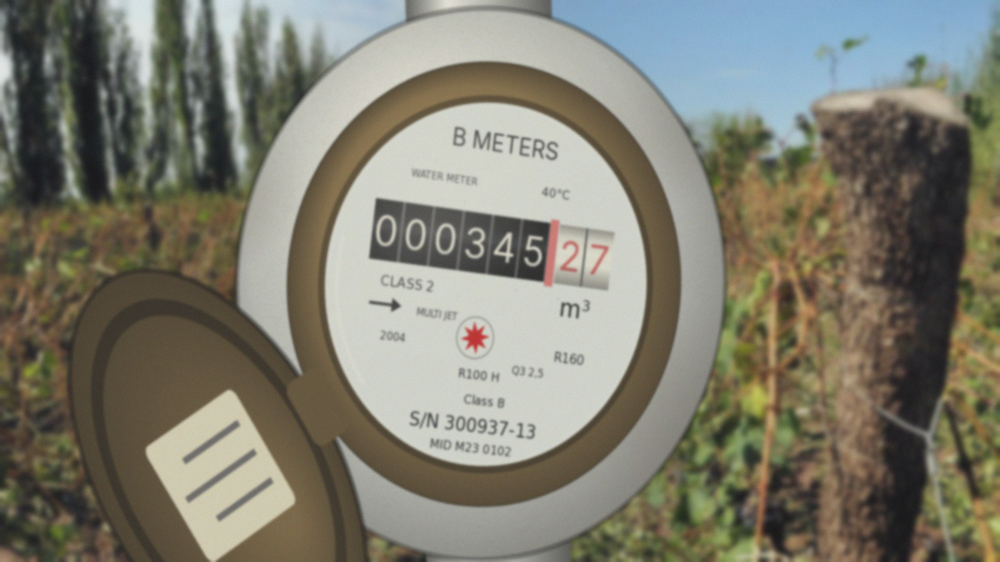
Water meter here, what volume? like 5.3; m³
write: 345.27; m³
